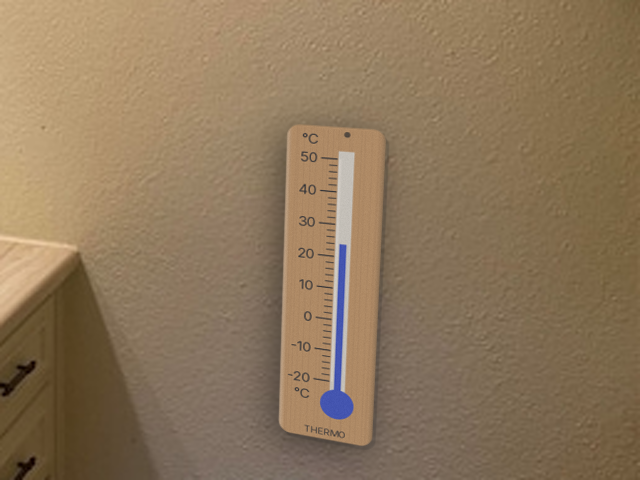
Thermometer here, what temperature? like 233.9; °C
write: 24; °C
